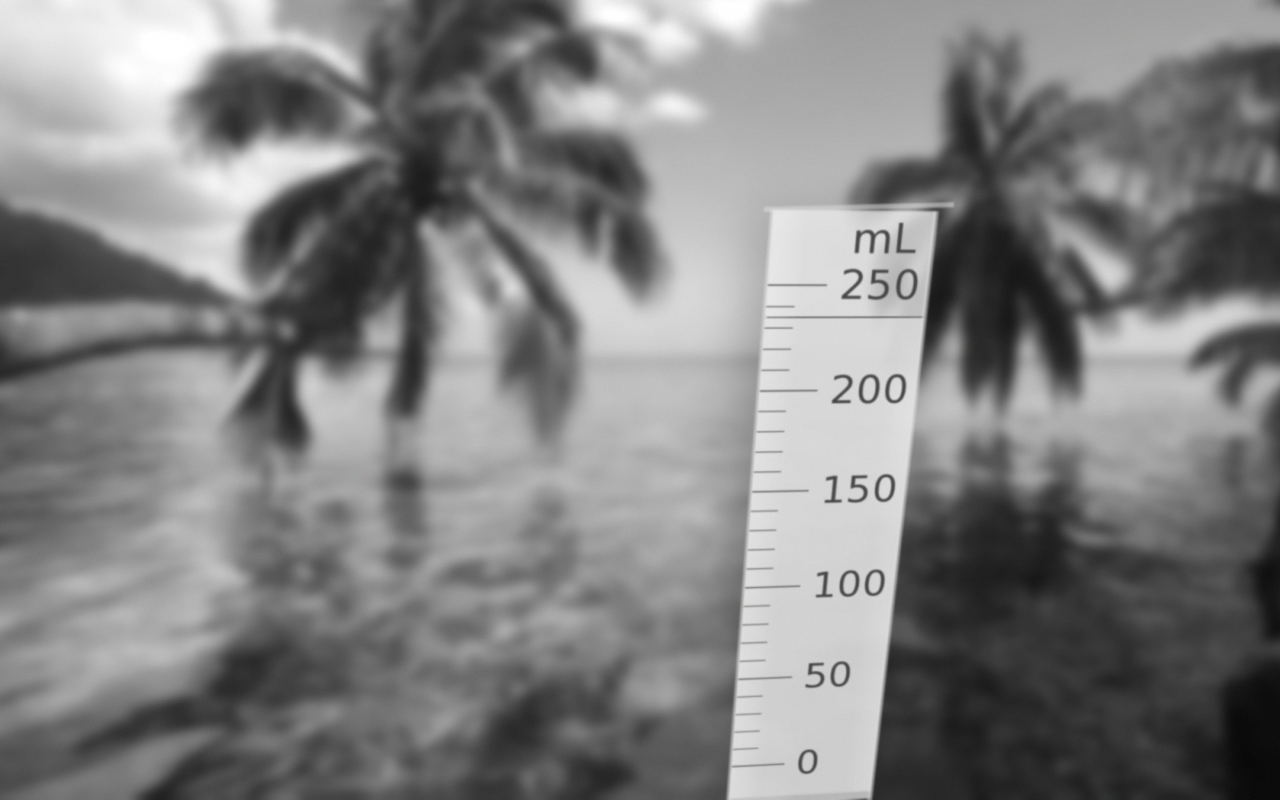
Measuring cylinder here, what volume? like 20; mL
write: 235; mL
